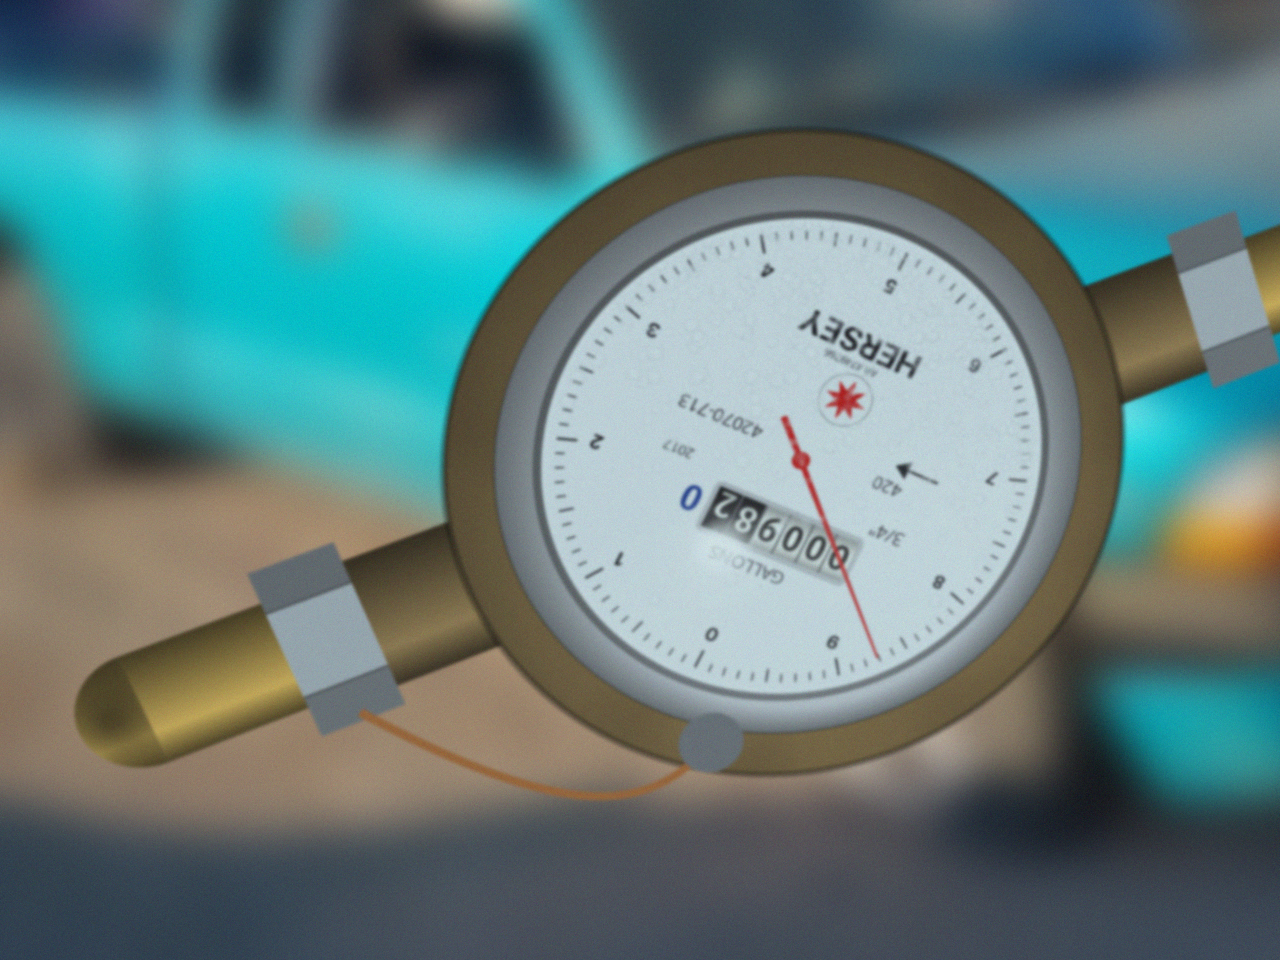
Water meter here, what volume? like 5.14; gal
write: 9818.7; gal
